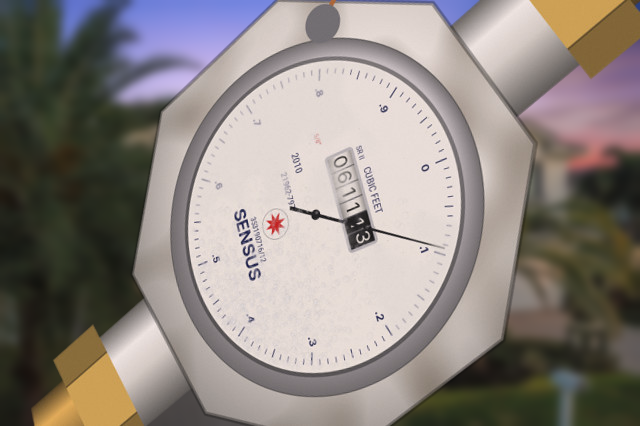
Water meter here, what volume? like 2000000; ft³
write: 61113.09; ft³
